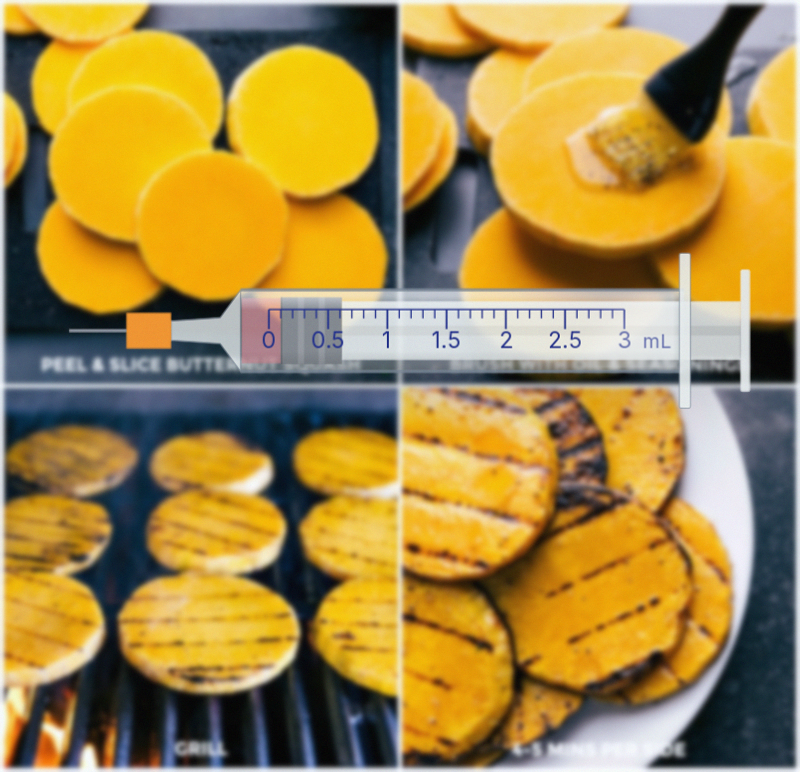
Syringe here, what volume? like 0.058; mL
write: 0.1; mL
